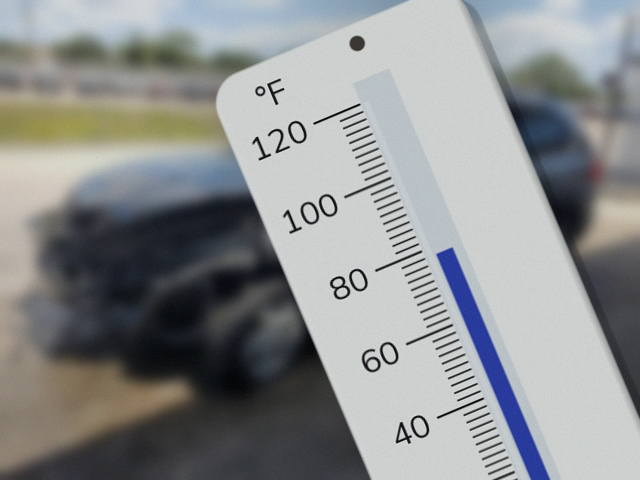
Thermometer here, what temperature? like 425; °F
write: 78; °F
